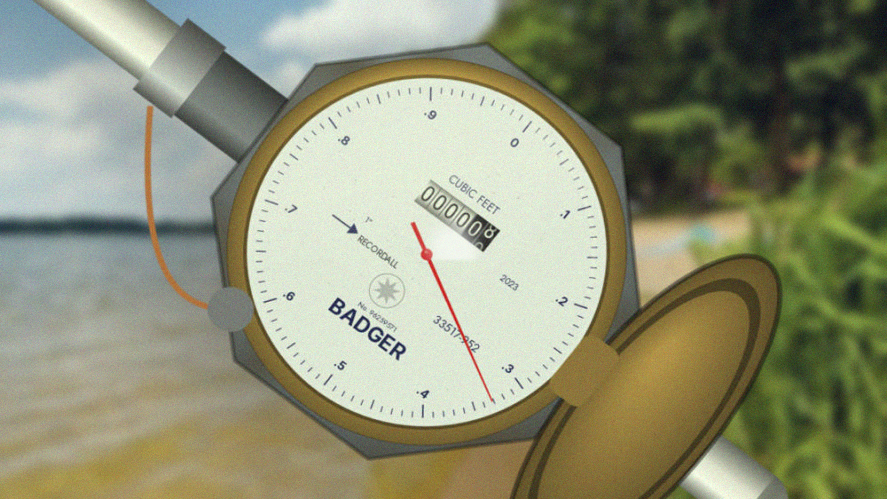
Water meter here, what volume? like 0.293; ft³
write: 8.33; ft³
